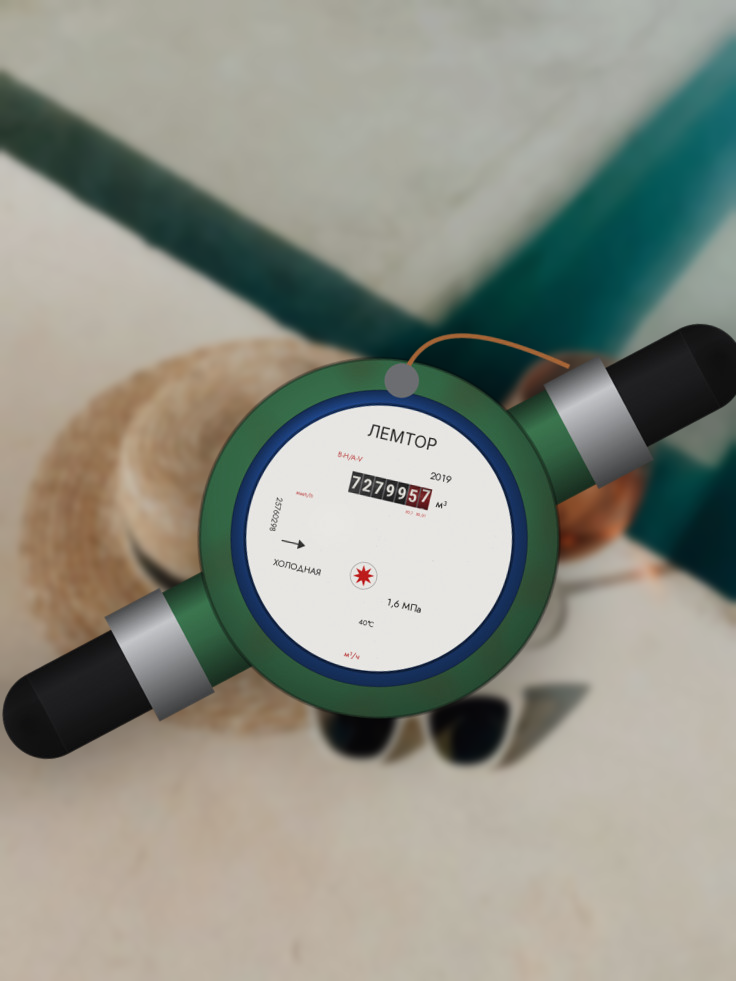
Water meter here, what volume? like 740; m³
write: 72799.57; m³
